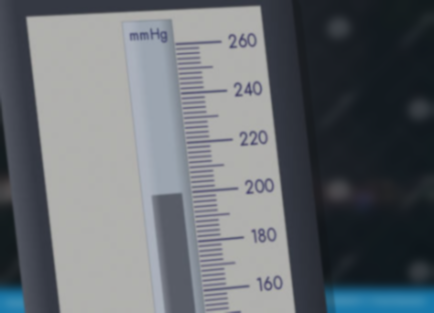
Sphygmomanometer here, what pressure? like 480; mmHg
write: 200; mmHg
